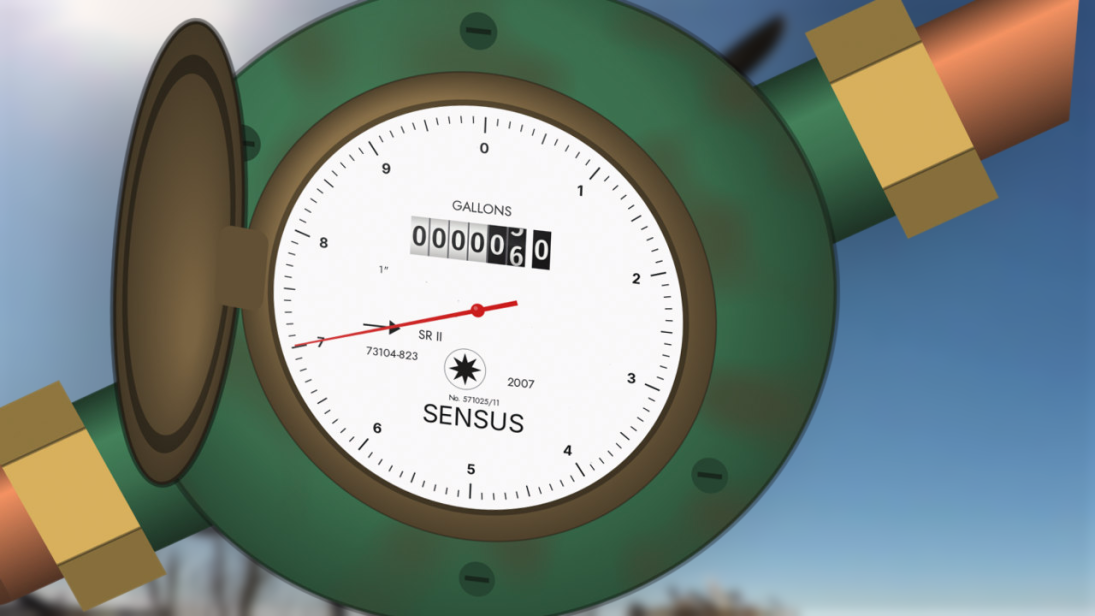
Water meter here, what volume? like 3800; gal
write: 57.0; gal
